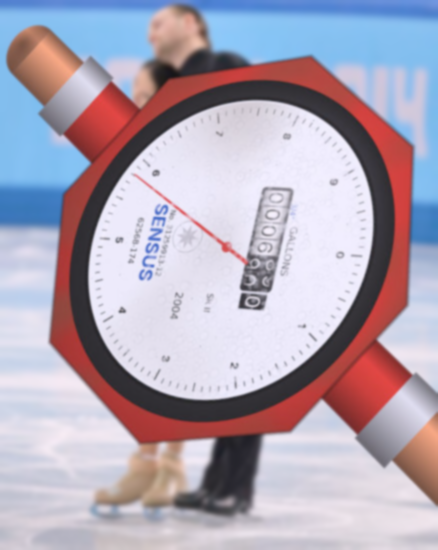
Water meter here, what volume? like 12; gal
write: 6895.8; gal
